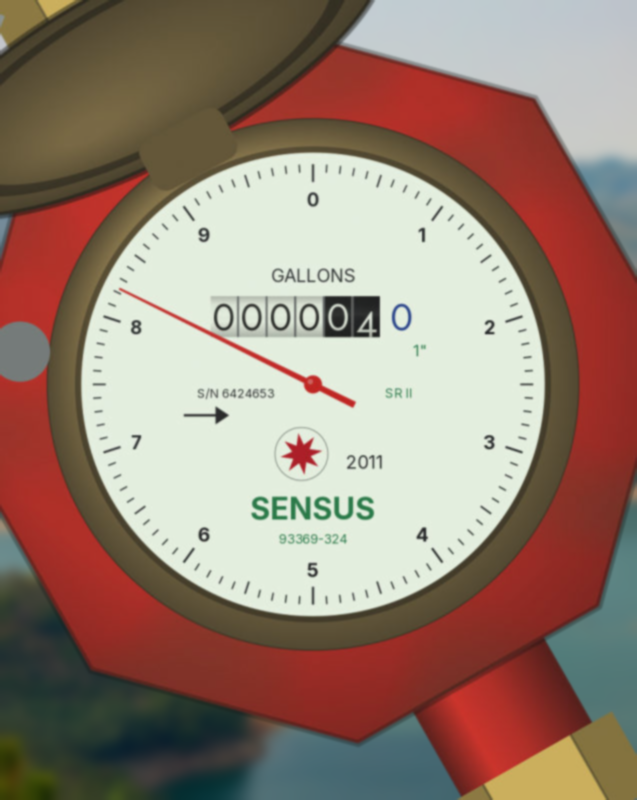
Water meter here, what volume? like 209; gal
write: 38.2; gal
